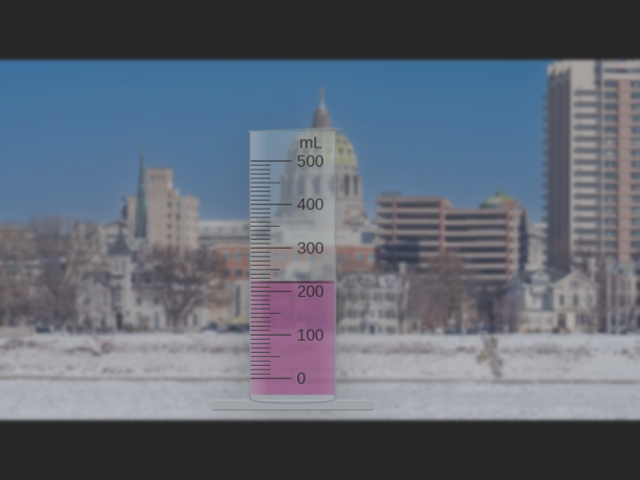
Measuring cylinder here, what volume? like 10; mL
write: 220; mL
